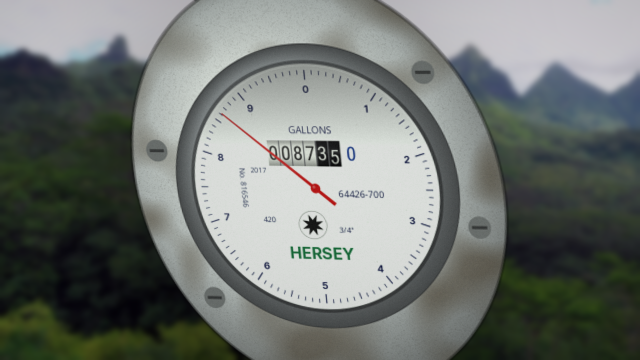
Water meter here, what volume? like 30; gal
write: 87348.6; gal
